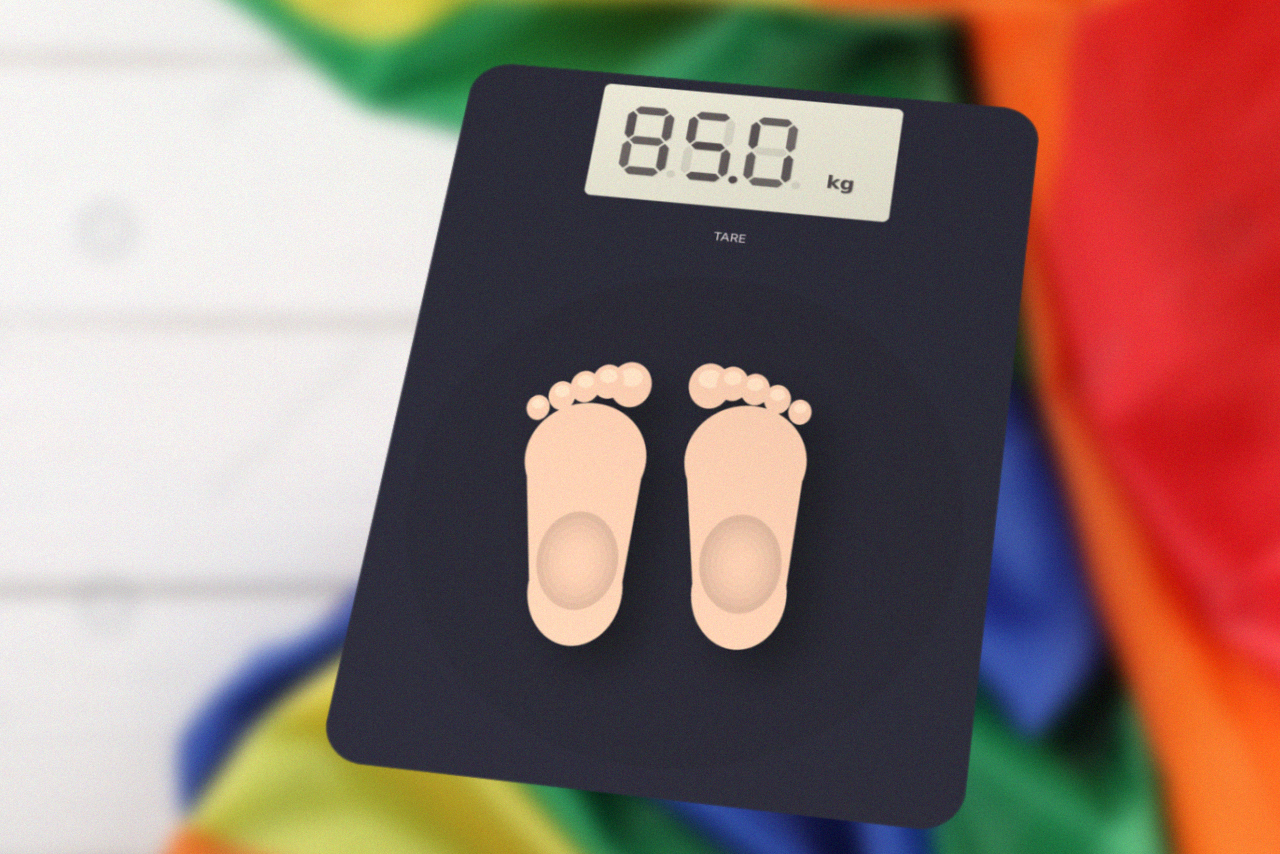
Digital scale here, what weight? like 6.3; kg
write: 85.0; kg
